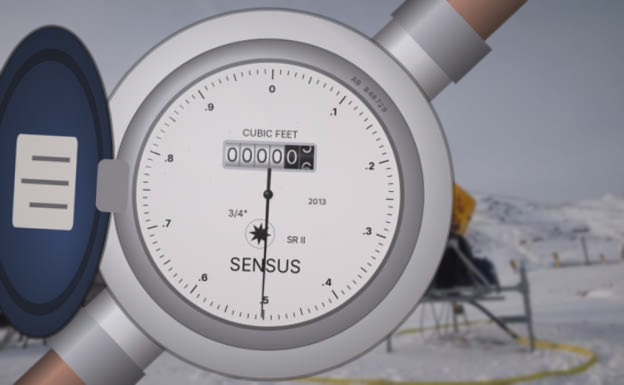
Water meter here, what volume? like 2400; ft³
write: 5.50; ft³
